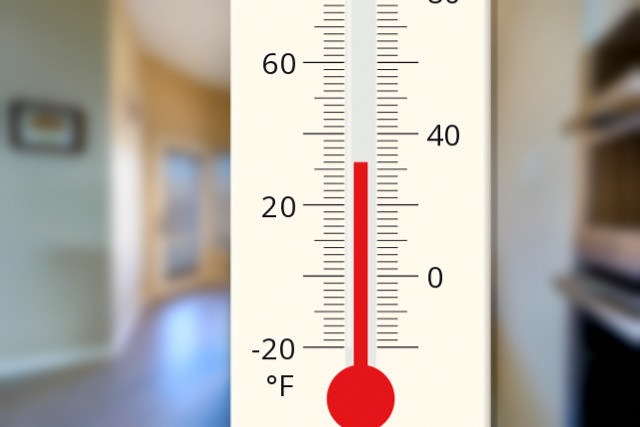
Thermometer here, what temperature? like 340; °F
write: 32; °F
